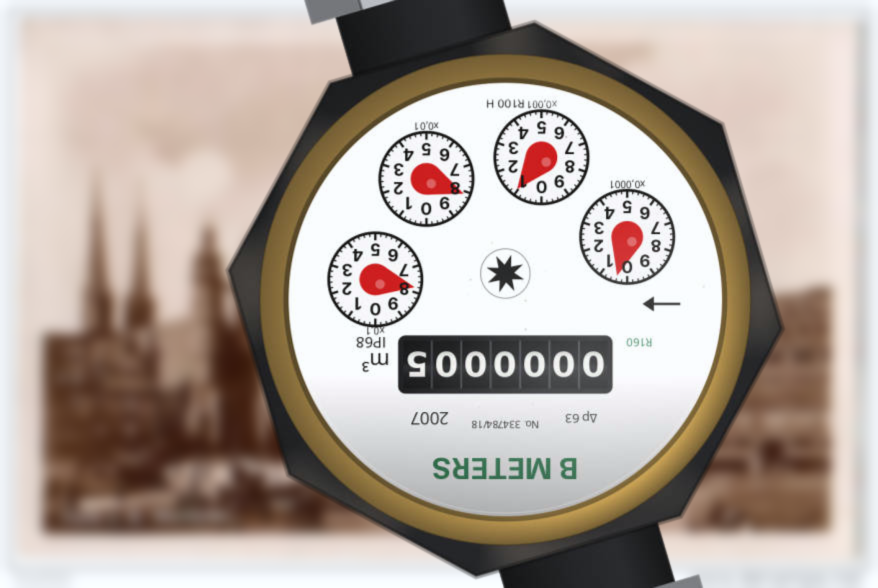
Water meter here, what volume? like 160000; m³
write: 5.7810; m³
